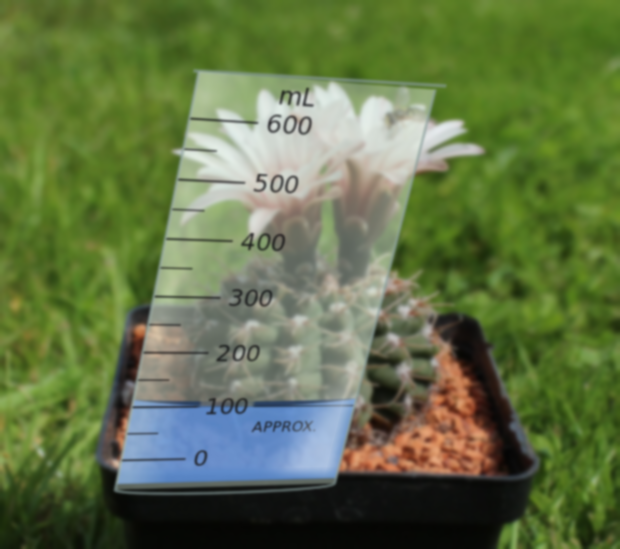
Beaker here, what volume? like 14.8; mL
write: 100; mL
